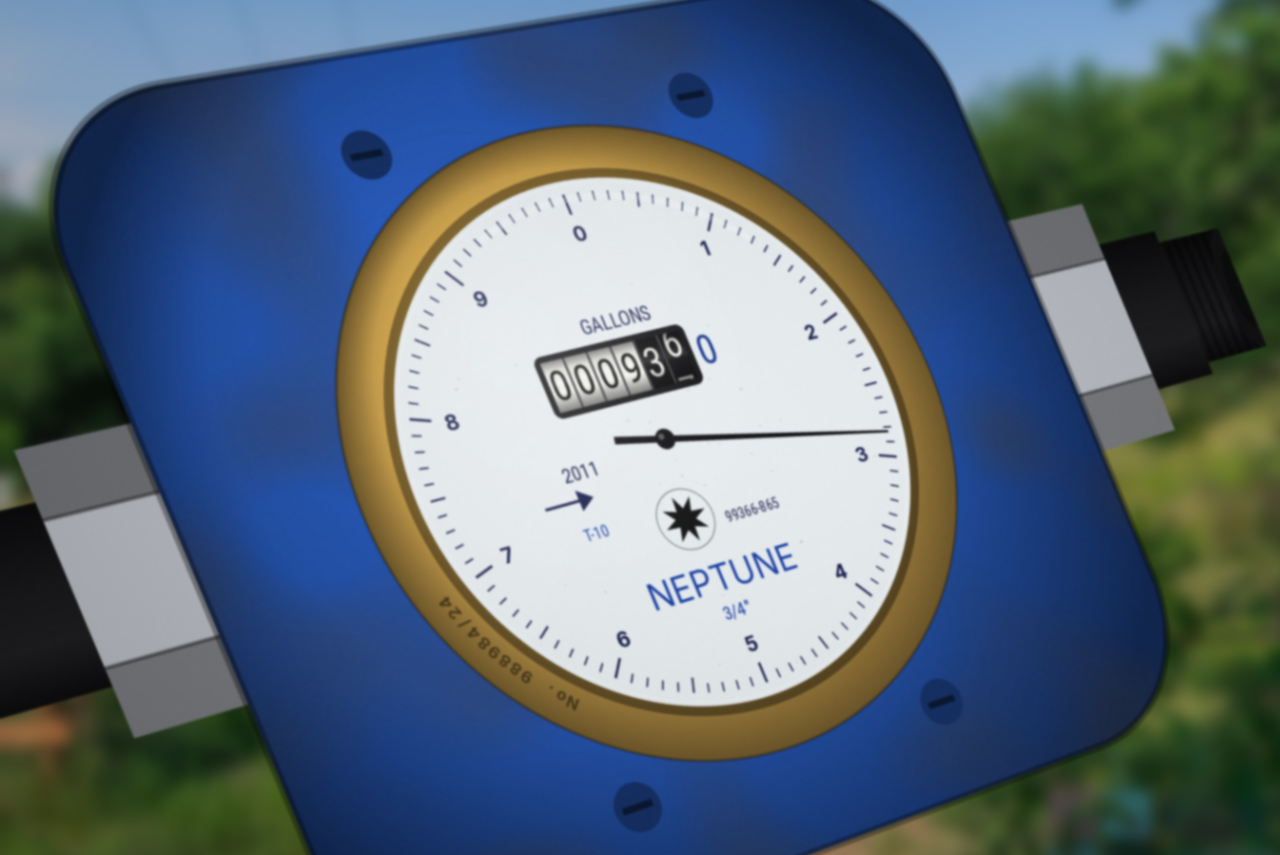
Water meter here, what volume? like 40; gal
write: 9362.8; gal
